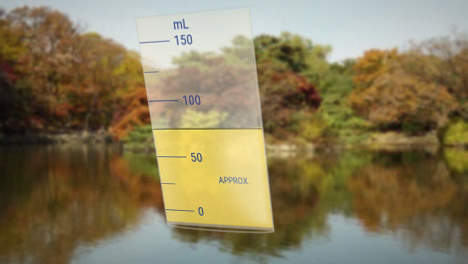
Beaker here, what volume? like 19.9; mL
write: 75; mL
